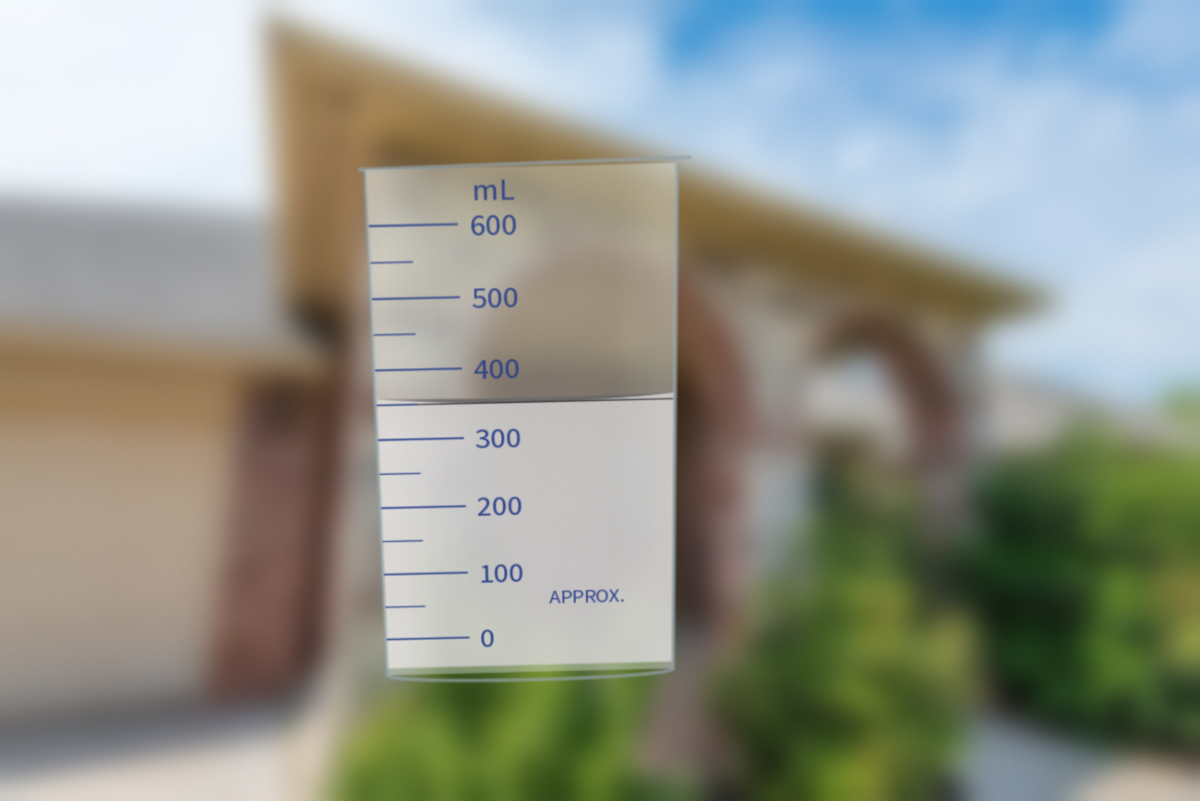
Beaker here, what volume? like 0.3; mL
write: 350; mL
